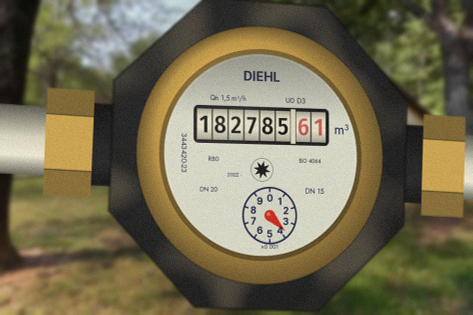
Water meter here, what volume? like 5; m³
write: 182785.613; m³
